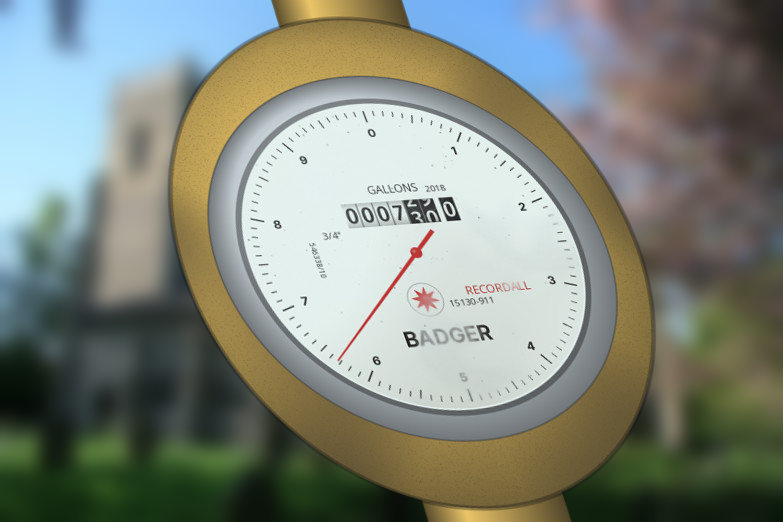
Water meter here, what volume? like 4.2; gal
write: 7296.3; gal
